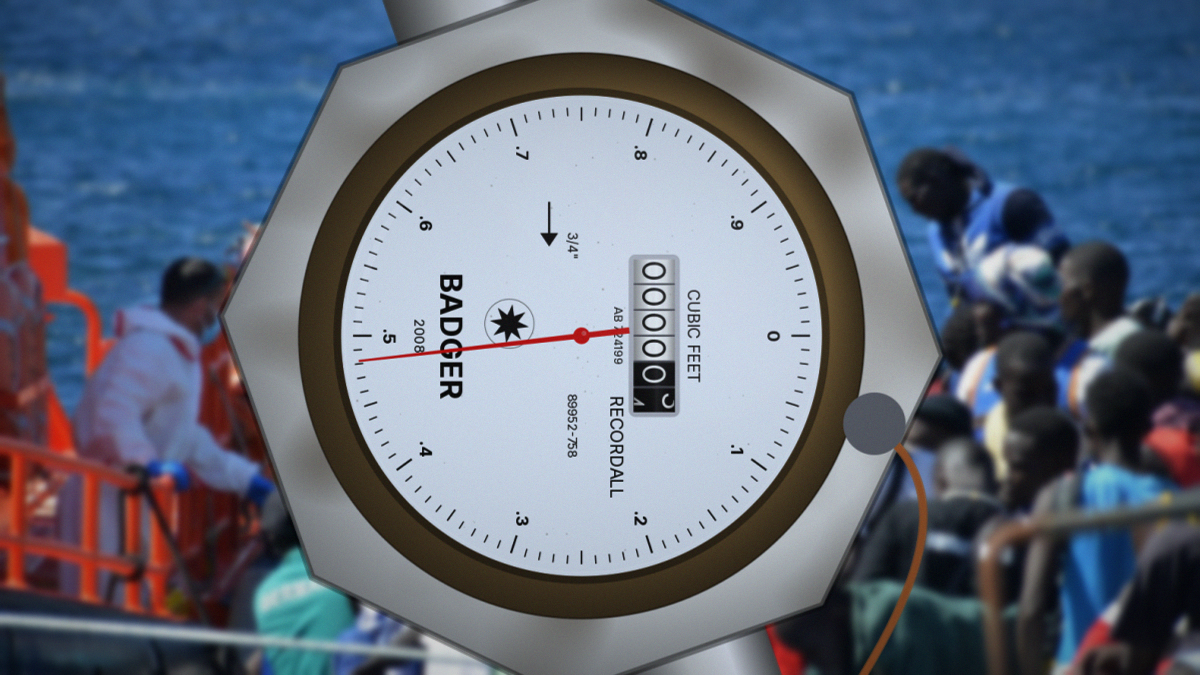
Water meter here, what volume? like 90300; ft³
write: 3.48; ft³
